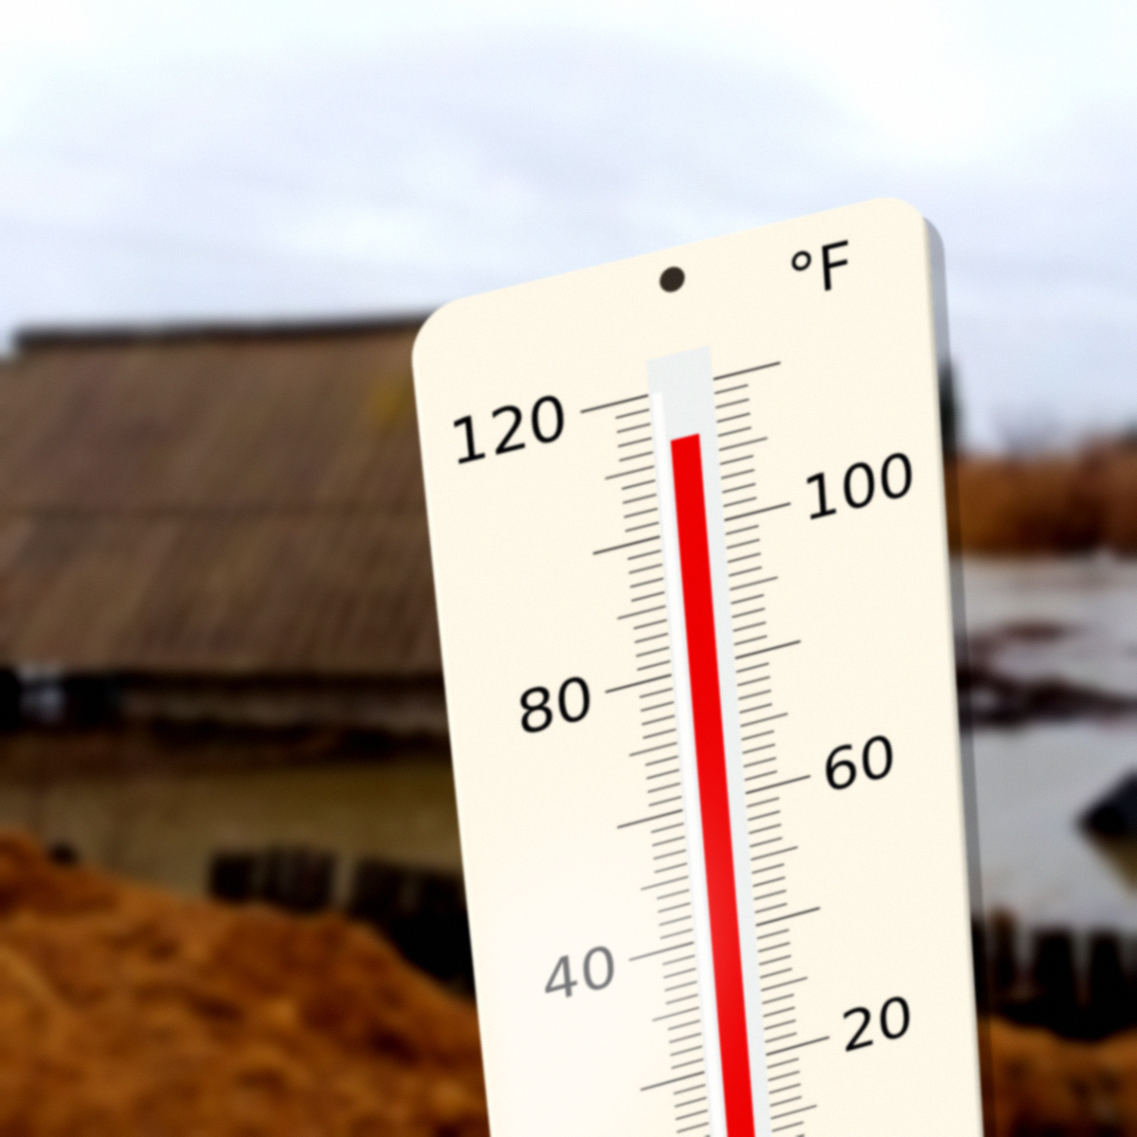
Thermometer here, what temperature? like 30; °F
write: 113; °F
